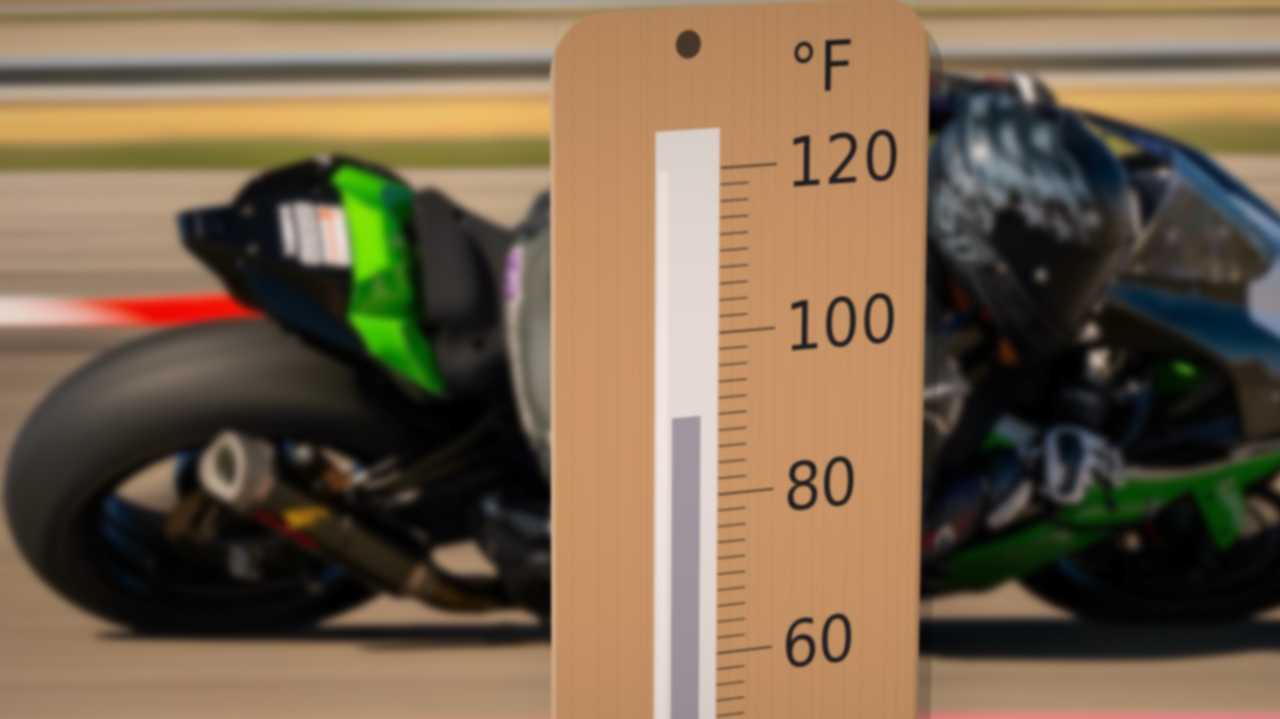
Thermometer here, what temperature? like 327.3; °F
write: 90; °F
